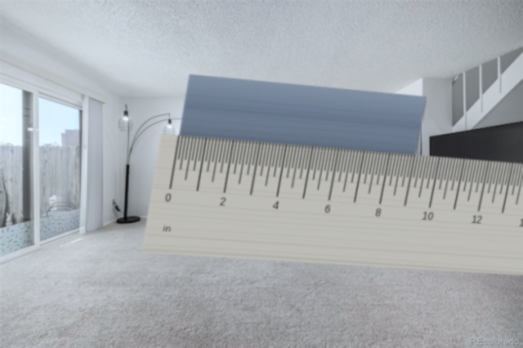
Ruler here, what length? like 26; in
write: 9; in
